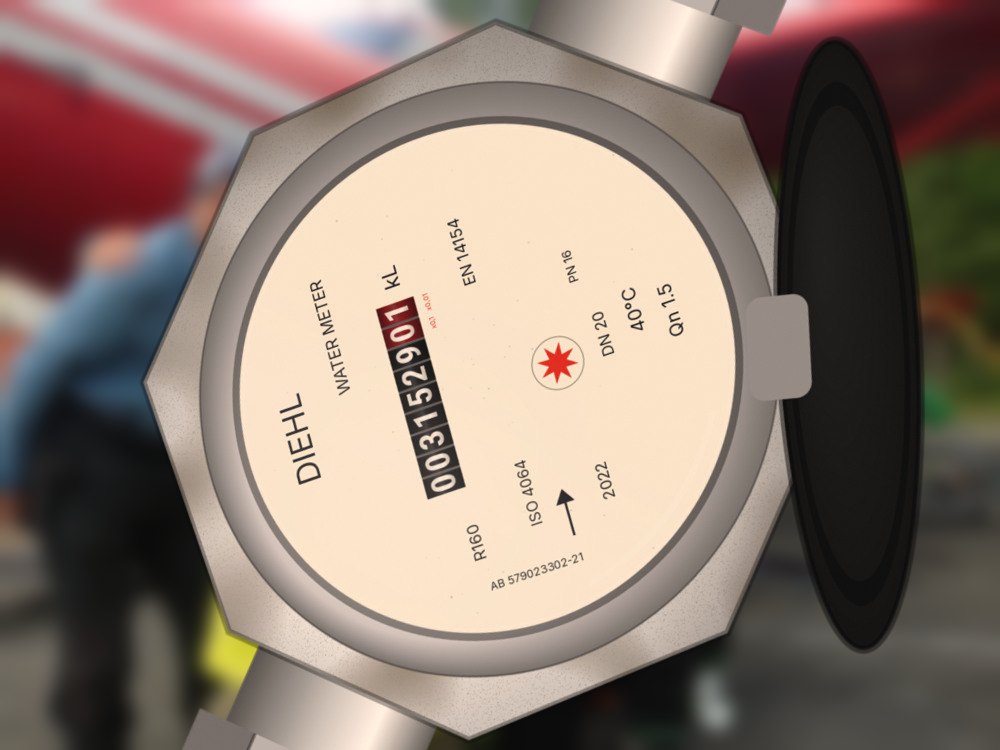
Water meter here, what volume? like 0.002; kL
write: 31529.01; kL
